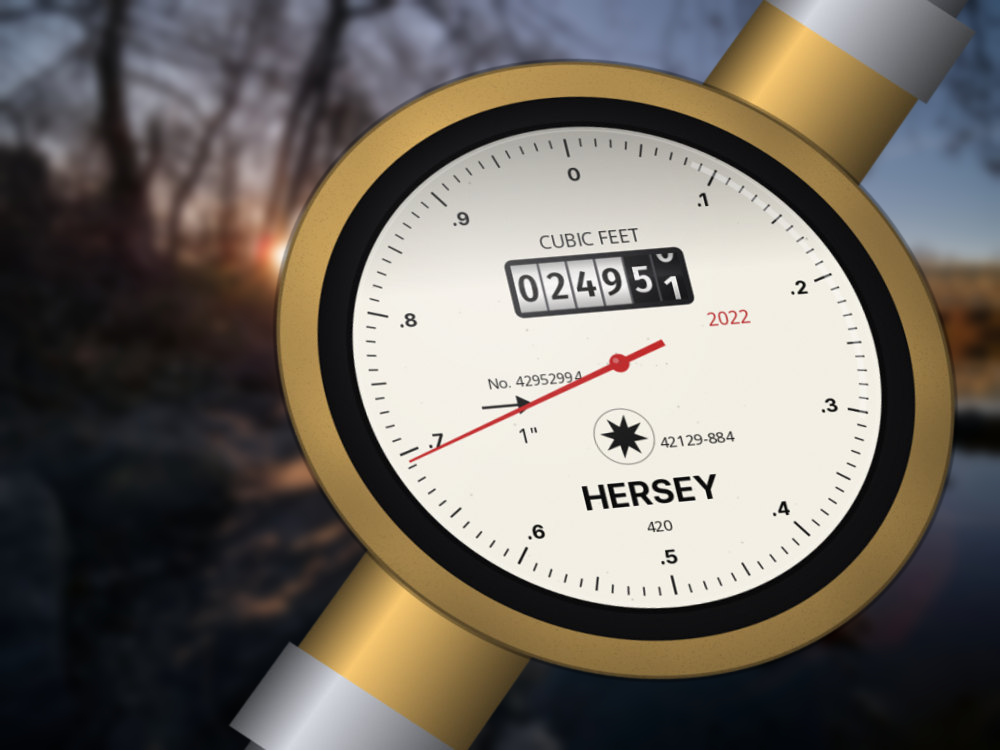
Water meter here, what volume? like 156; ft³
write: 24950.69; ft³
